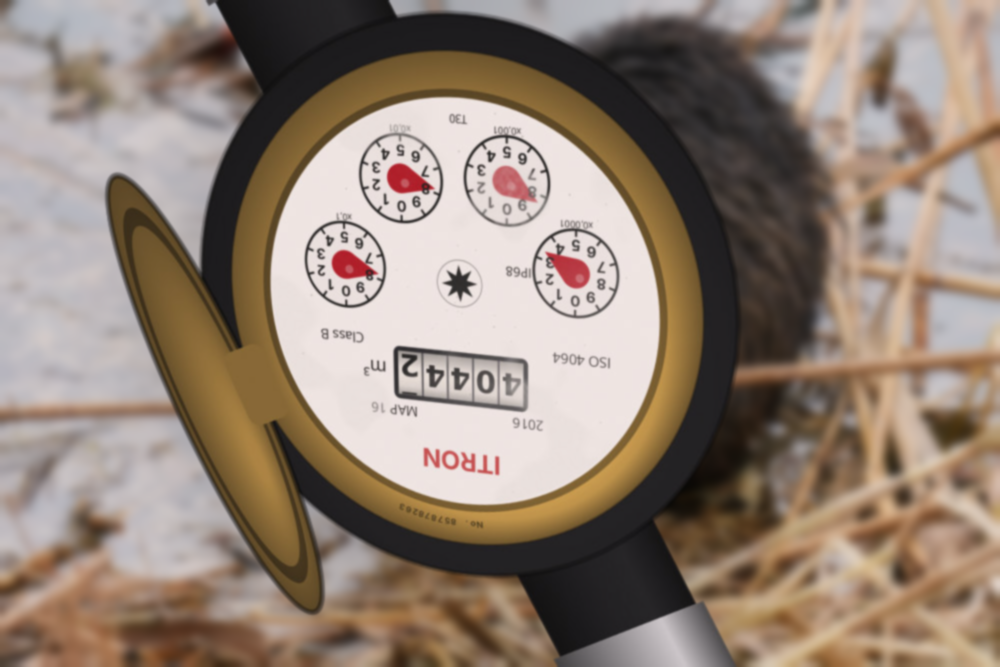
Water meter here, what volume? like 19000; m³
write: 40441.7783; m³
